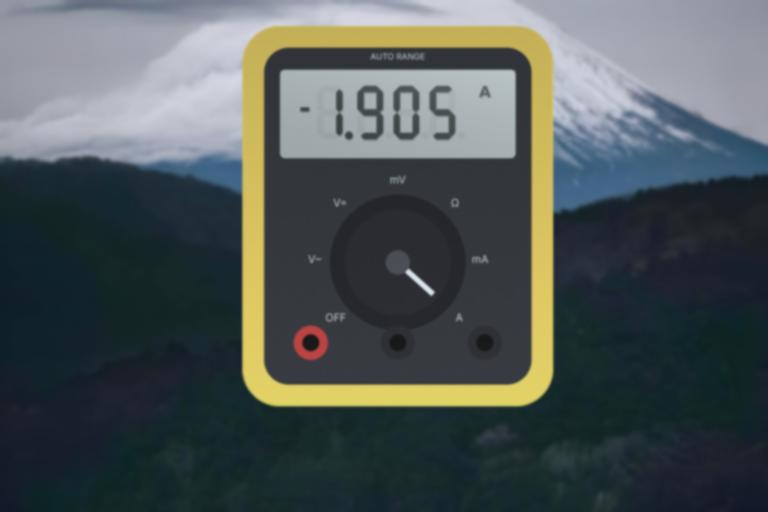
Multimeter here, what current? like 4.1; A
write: -1.905; A
